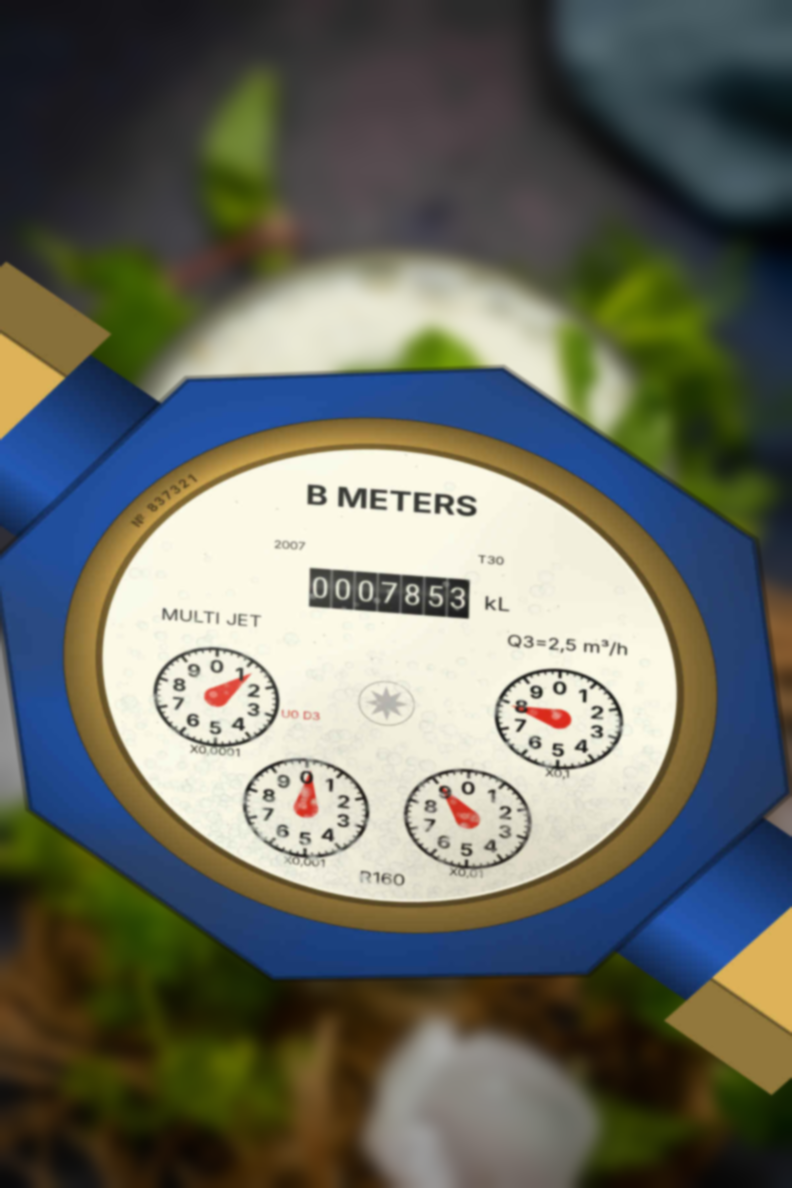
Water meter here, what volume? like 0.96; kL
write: 7853.7901; kL
